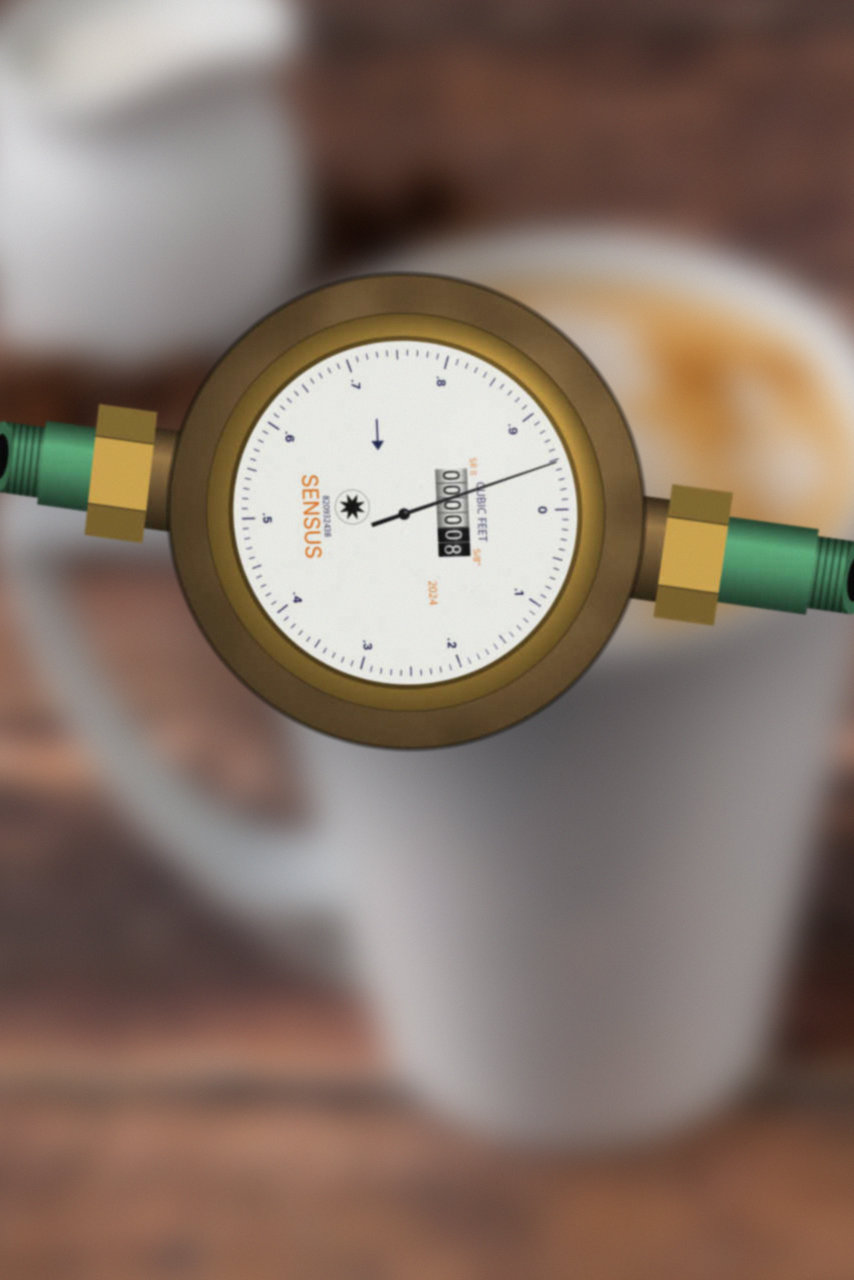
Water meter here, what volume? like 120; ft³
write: 7.95; ft³
